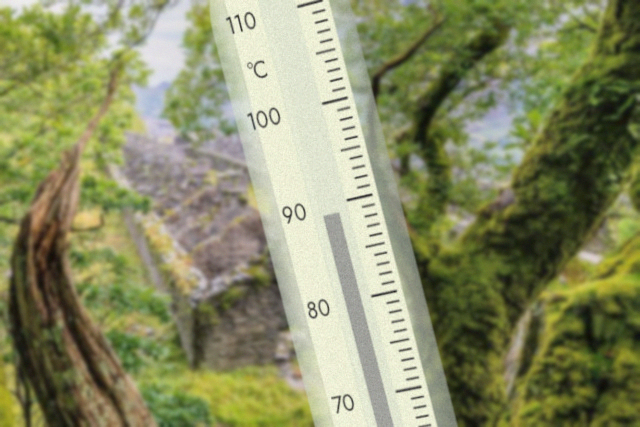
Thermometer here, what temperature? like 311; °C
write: 89; °C
